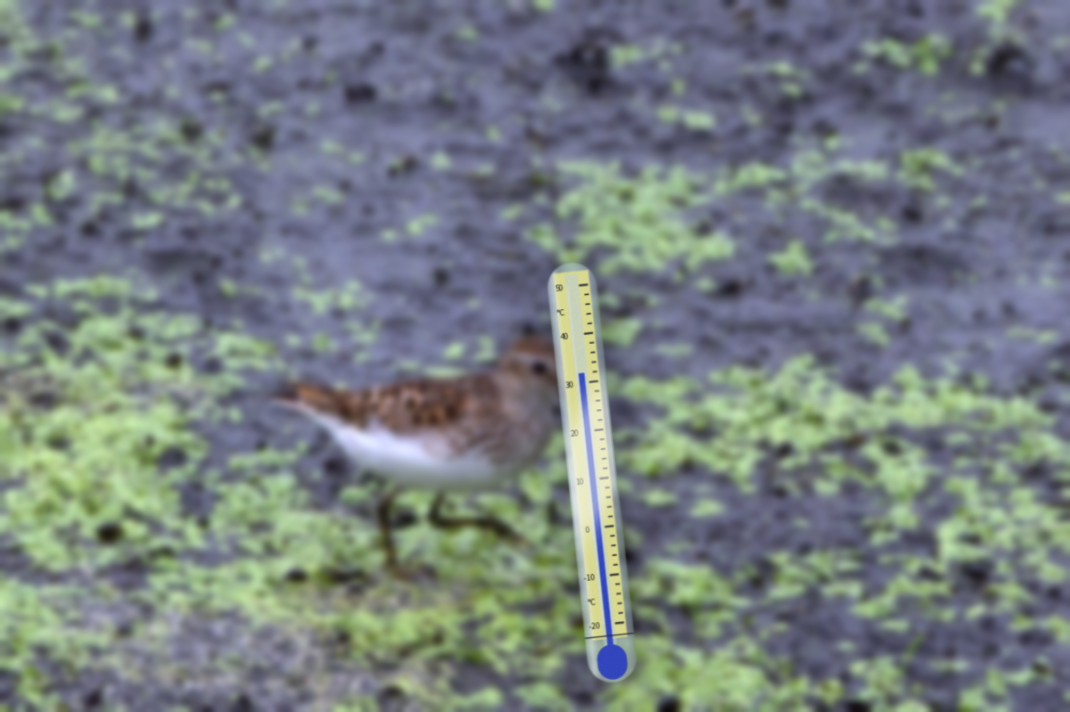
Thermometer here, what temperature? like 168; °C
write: 32; °C
